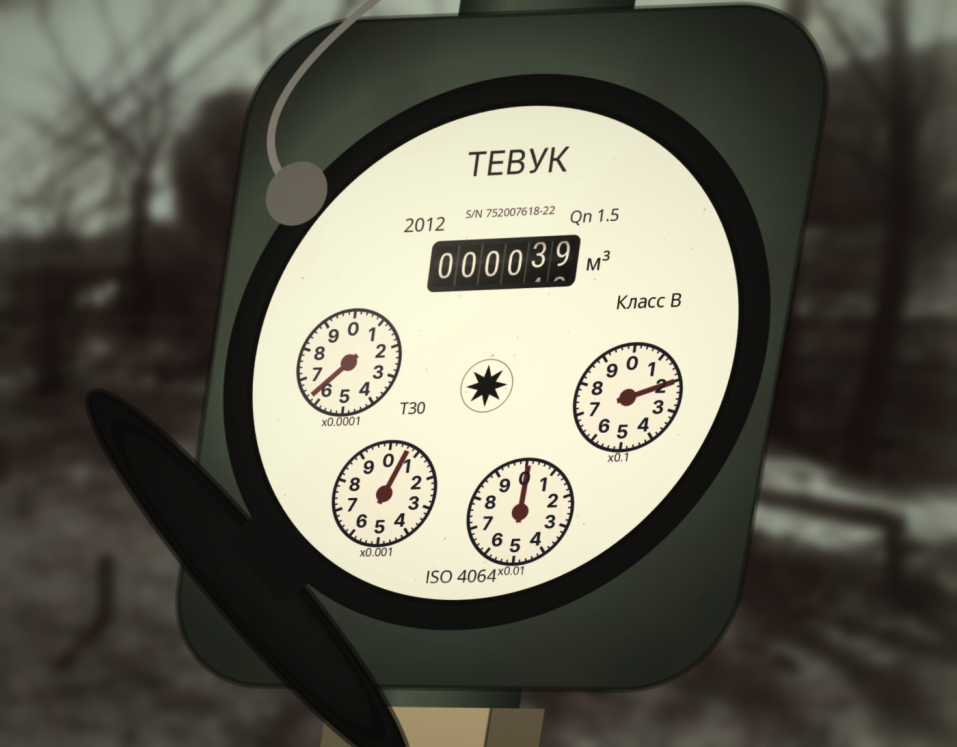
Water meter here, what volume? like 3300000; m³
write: 39.2006; m³
